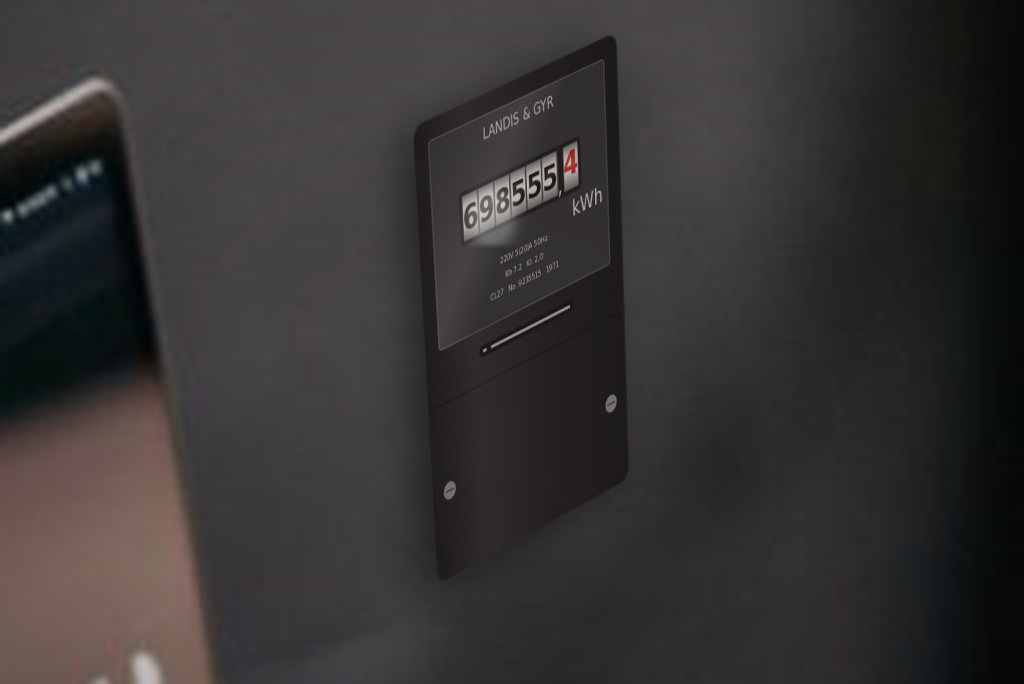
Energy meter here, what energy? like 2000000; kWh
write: 698555.4; kWh
